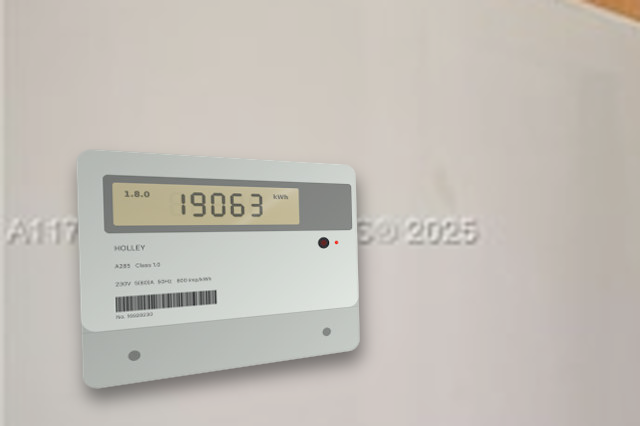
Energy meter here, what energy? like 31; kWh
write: 19063; kWh
